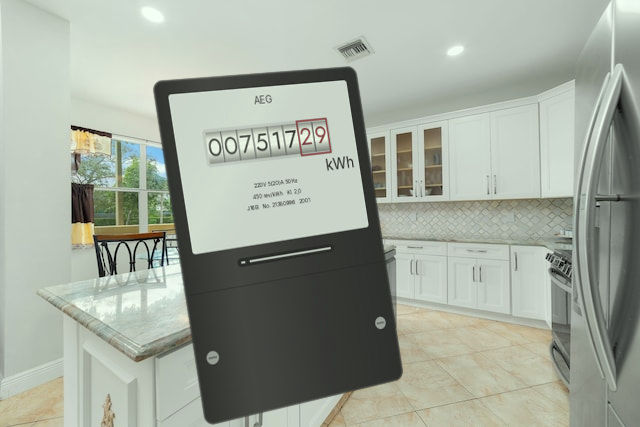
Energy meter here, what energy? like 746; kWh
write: 7517.29; kWh
